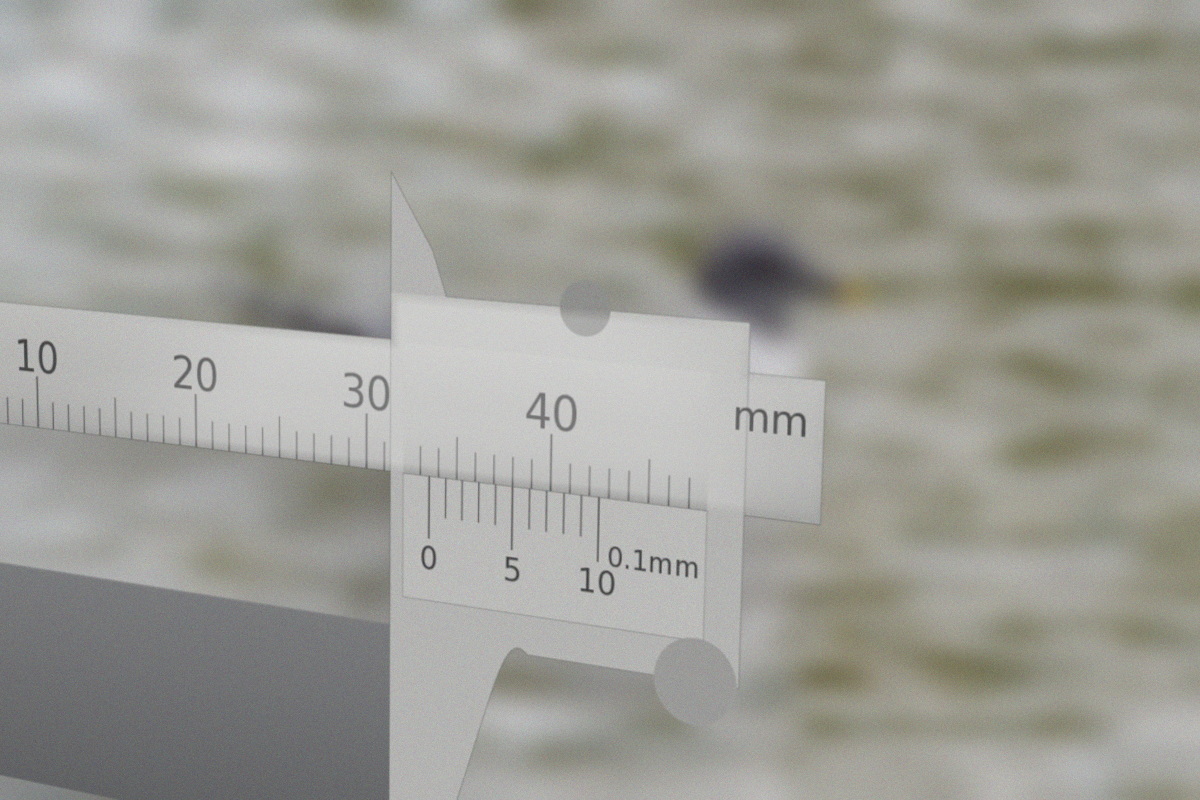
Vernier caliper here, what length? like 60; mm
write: 33.5; mm
